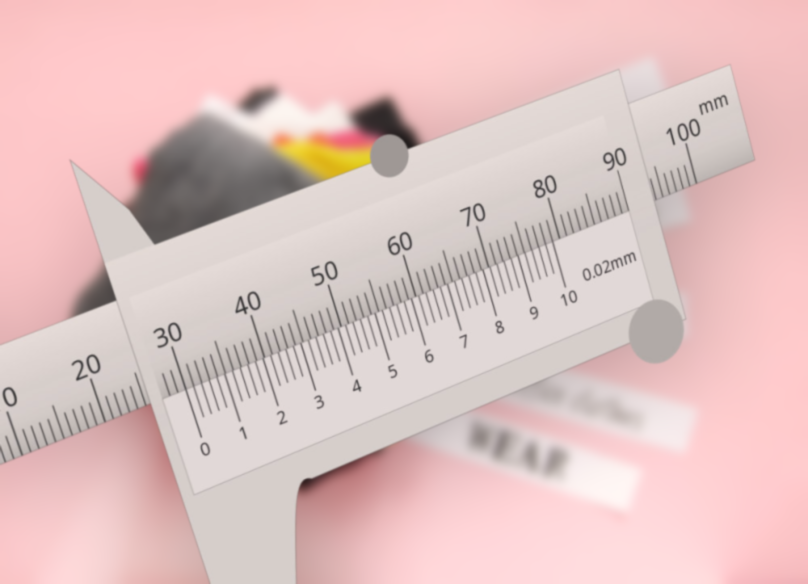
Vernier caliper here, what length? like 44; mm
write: 30.0; mm
